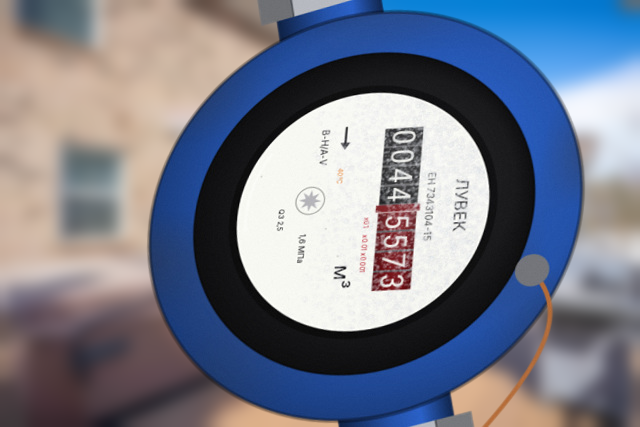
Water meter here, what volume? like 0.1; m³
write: 44.5573; m³
